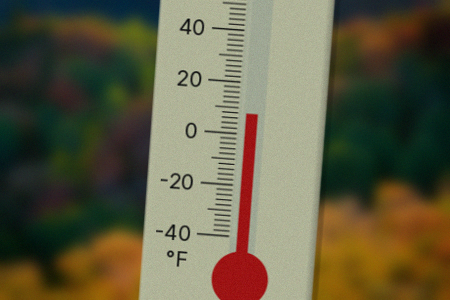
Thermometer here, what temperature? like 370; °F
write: 8; °F
